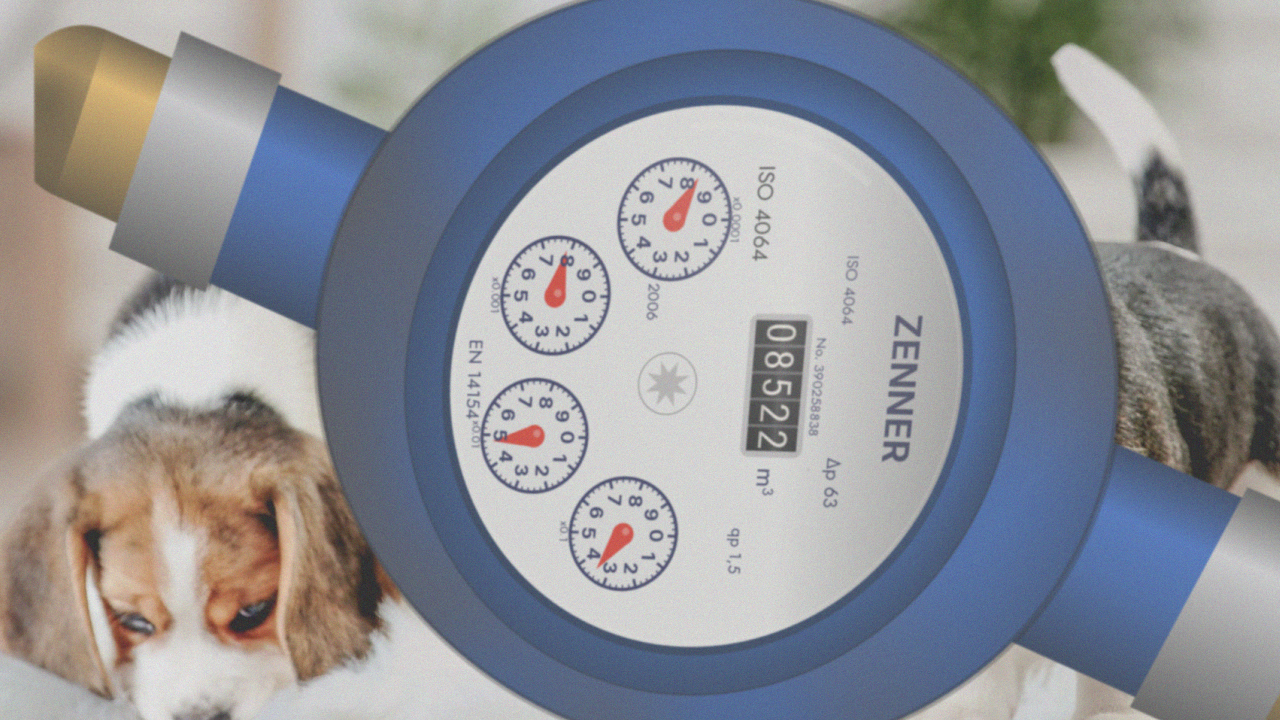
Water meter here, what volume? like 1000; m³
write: 8522.3478; m³
